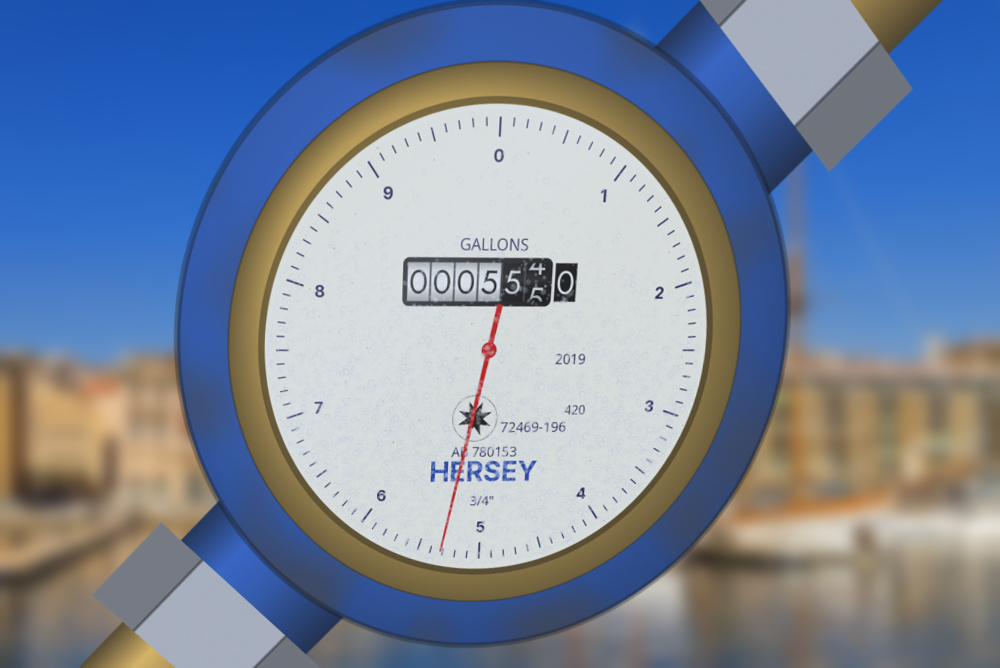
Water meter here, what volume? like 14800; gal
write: 5545.3; gal
